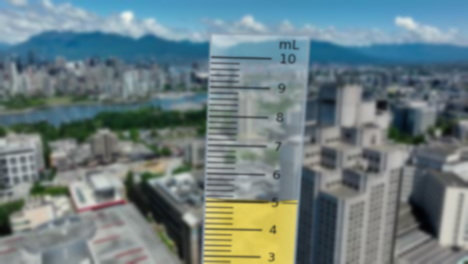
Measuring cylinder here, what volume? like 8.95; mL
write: 5; mL
